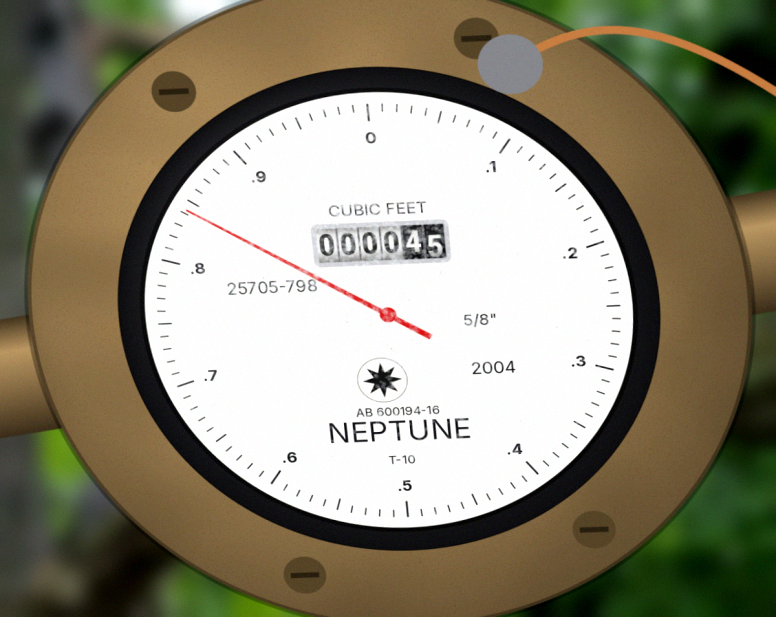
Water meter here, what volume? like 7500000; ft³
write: 44.84; ft³
